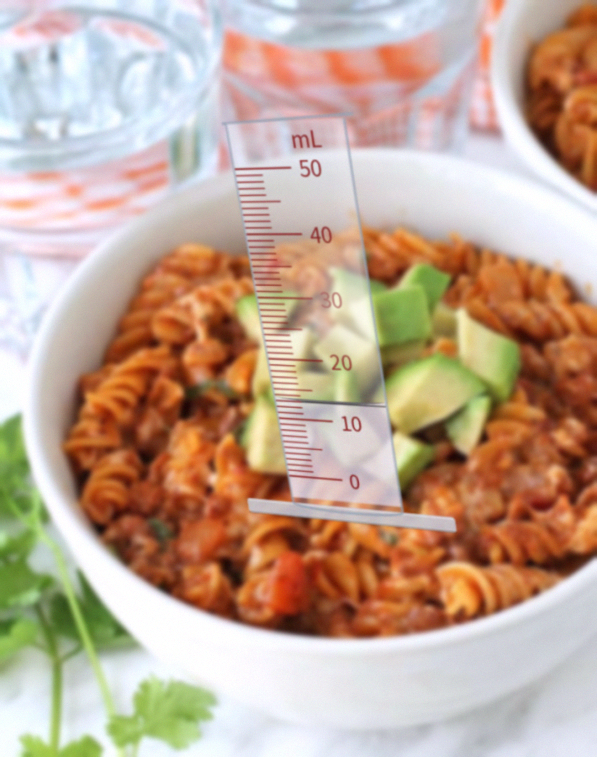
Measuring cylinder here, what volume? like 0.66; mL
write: 13; mL
